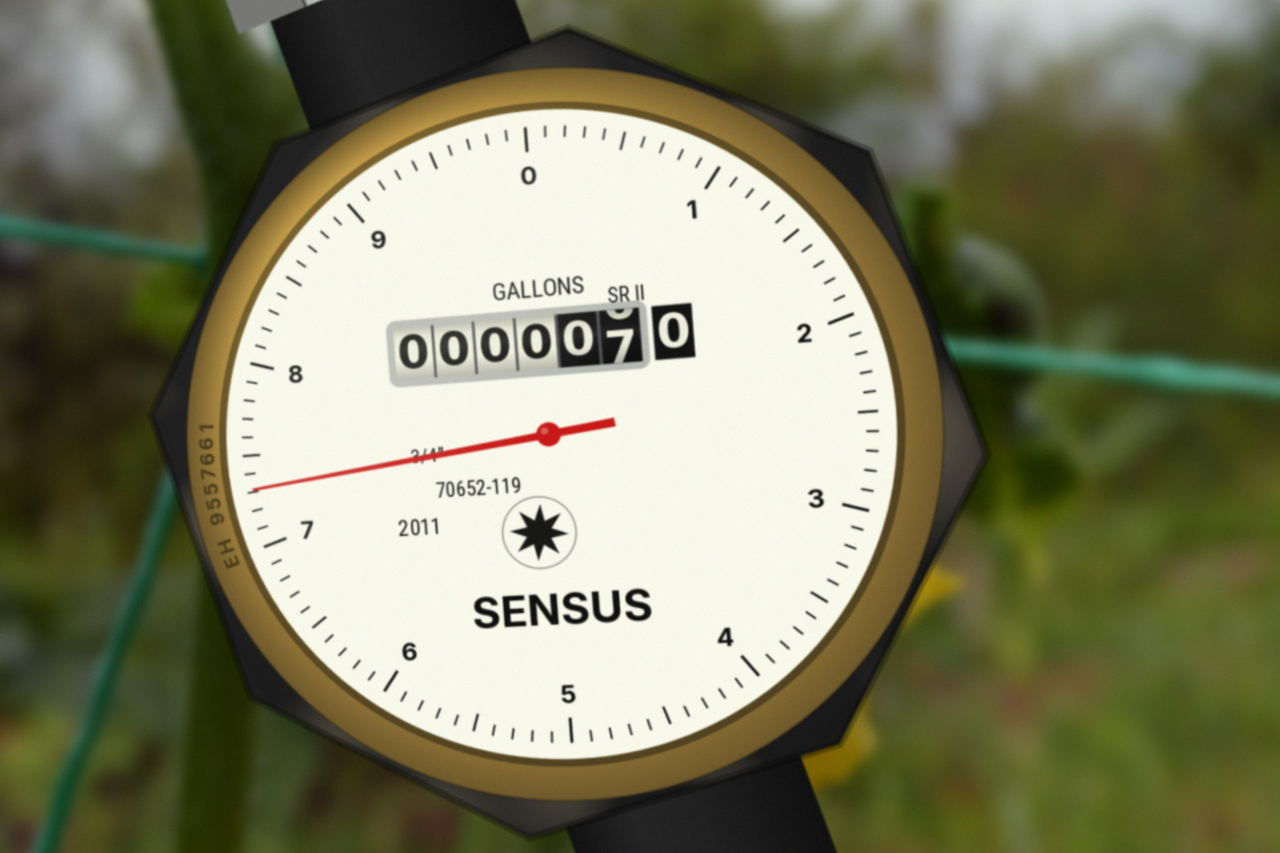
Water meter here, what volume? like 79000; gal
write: 67.3; gal
